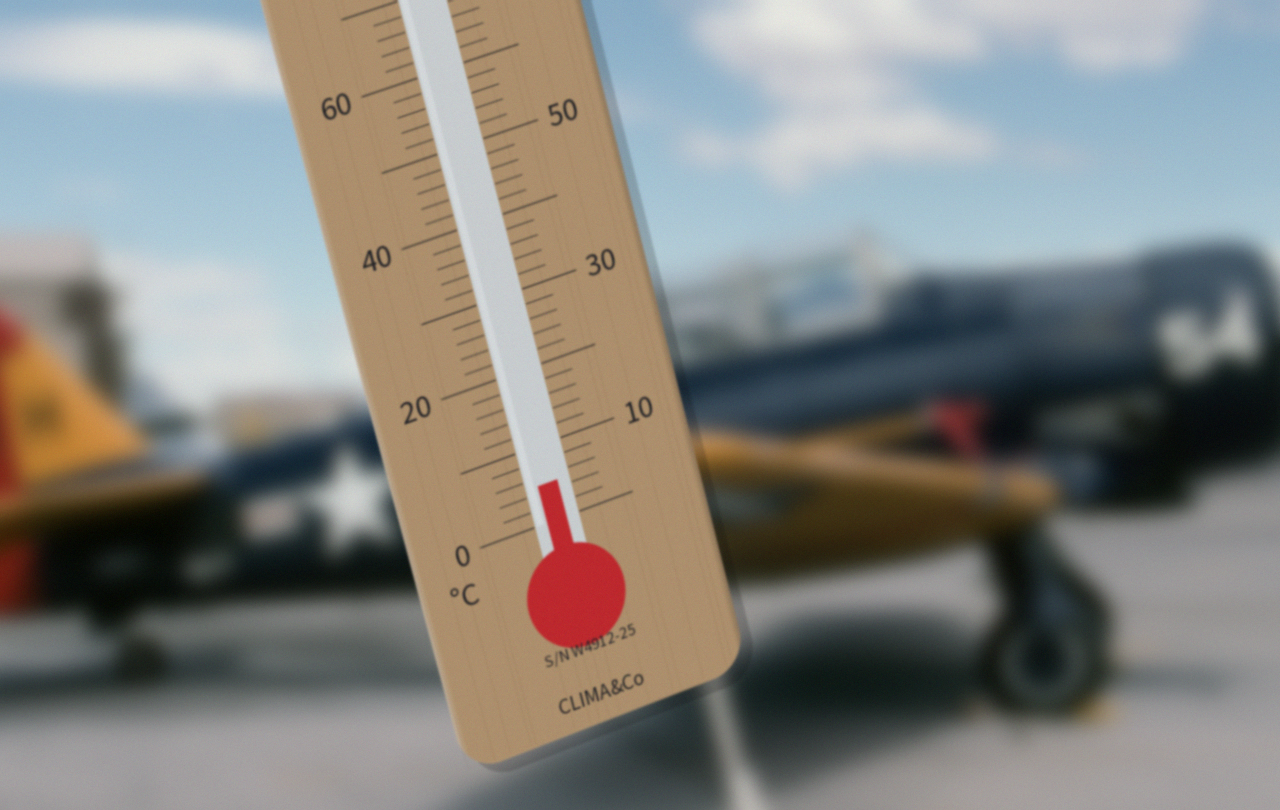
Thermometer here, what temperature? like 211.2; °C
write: 5; °C
